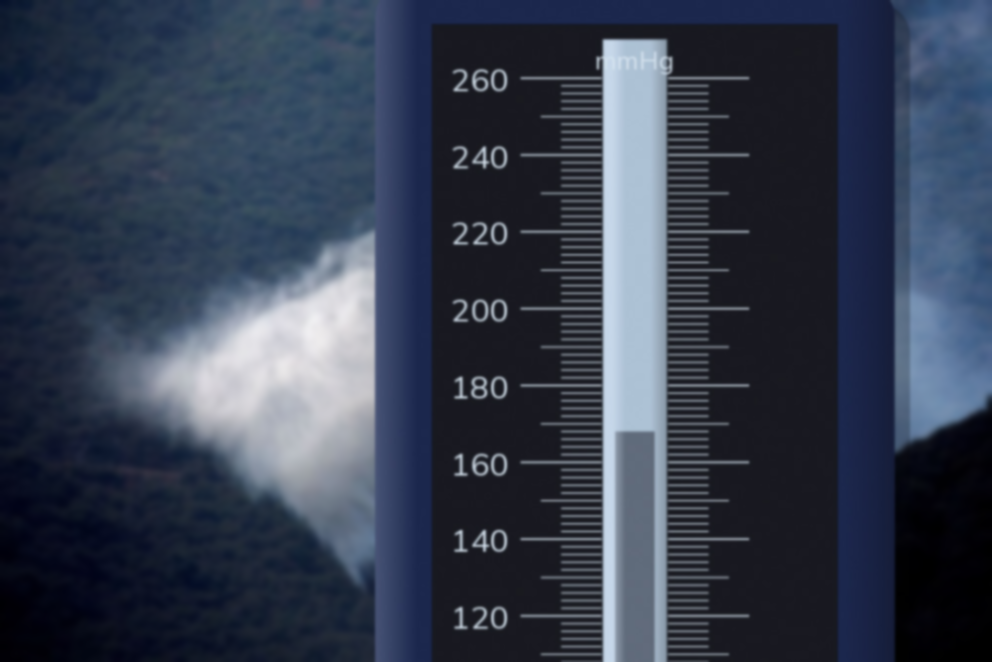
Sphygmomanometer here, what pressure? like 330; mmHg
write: 168; mmHg
